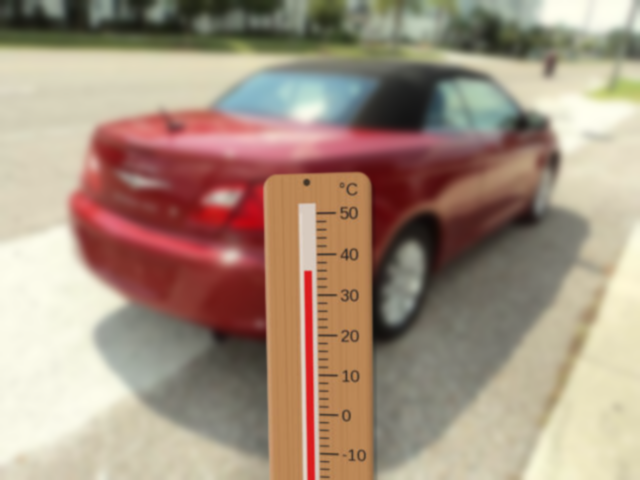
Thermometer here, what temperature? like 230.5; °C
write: 36; °C
